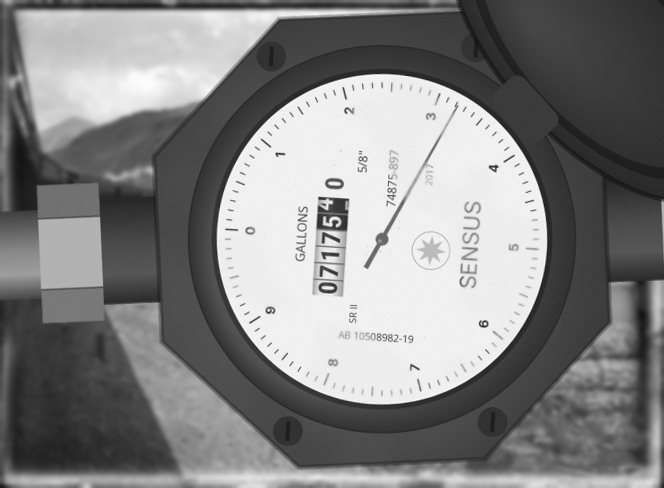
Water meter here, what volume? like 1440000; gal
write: 717543.2; gal
